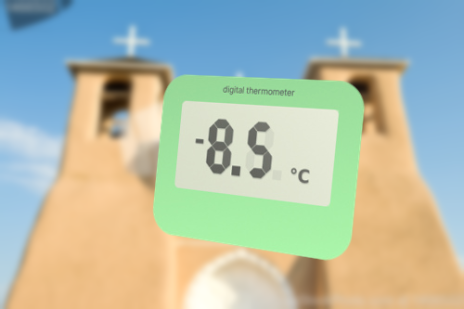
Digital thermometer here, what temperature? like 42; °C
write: -8.5; °C
